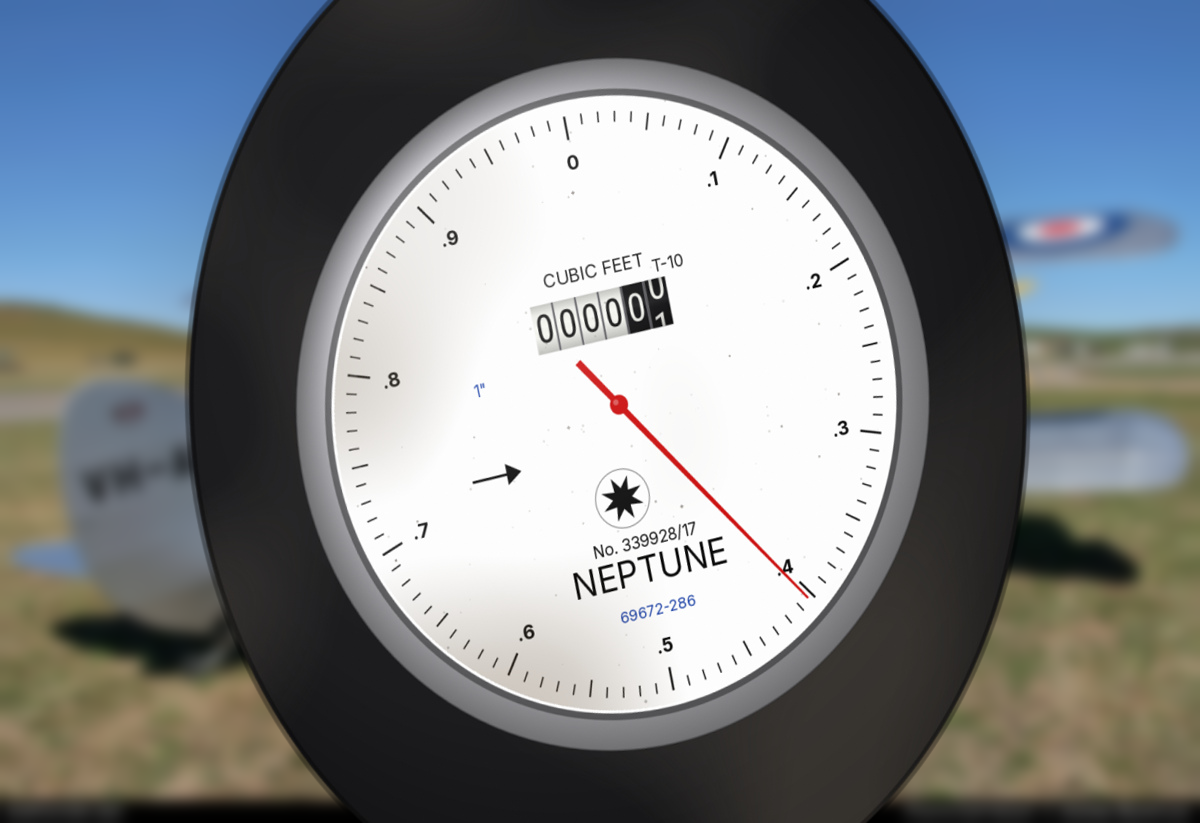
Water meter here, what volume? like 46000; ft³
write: 0.40; ft³
